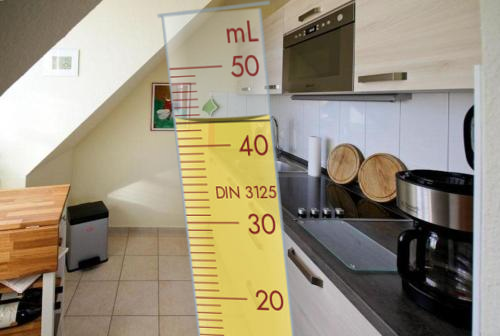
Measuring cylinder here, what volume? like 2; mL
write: 43; mL
